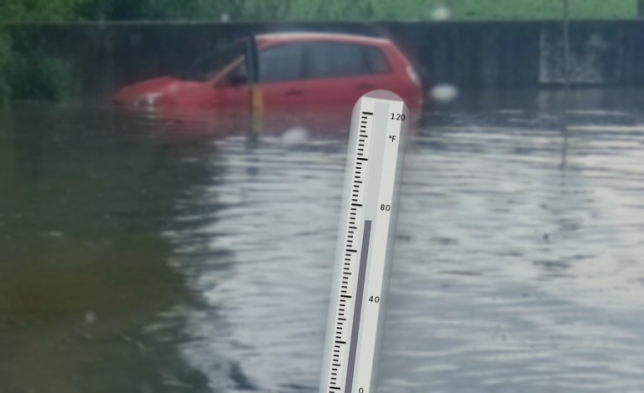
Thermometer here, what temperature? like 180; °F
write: 74; °F
